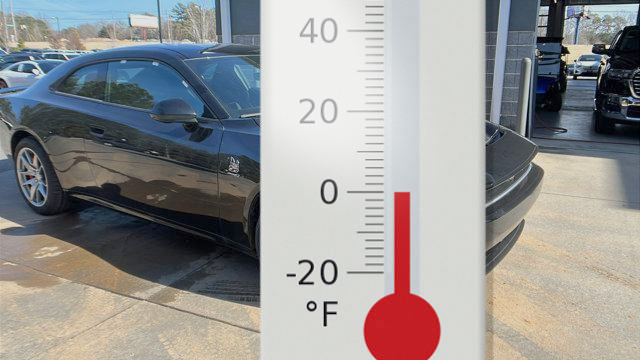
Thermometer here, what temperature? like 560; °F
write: 0; °F
